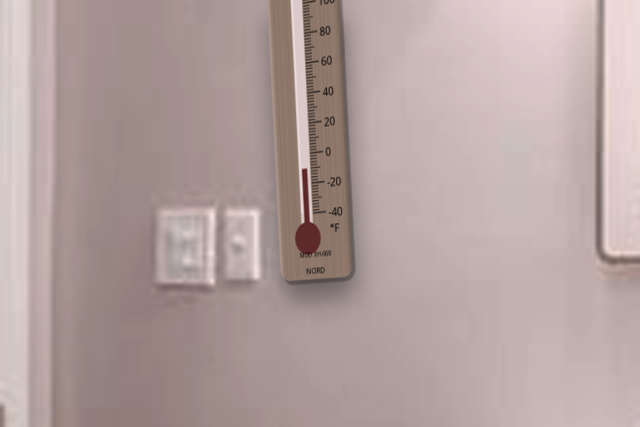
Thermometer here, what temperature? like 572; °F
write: -10; °F
